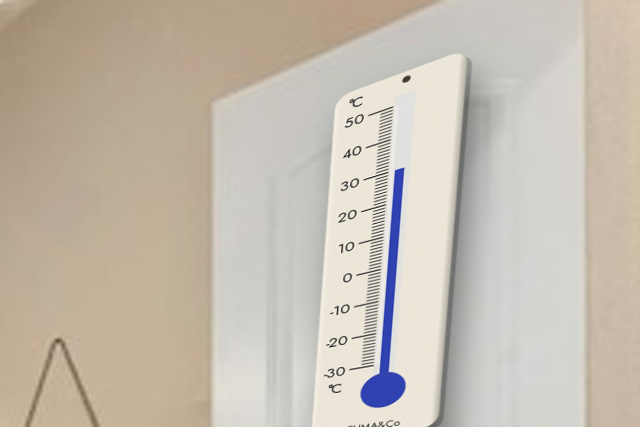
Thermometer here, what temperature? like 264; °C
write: 30; °C
